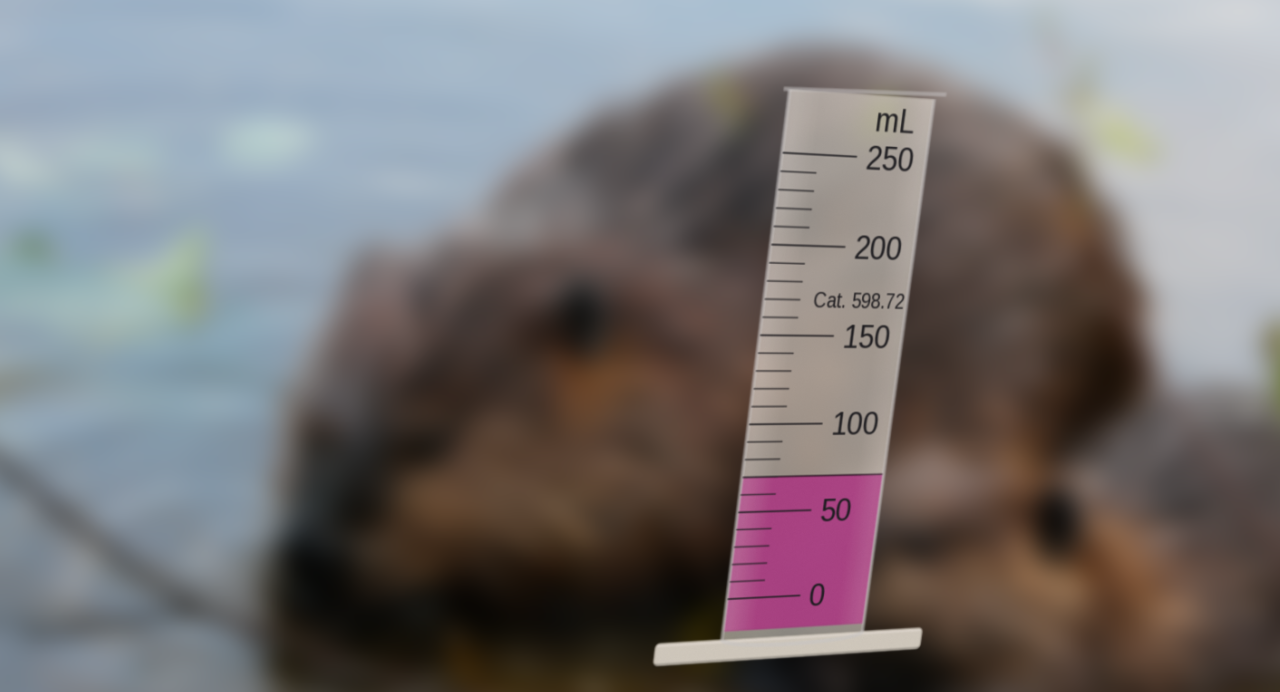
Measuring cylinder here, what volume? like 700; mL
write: 70; mL
